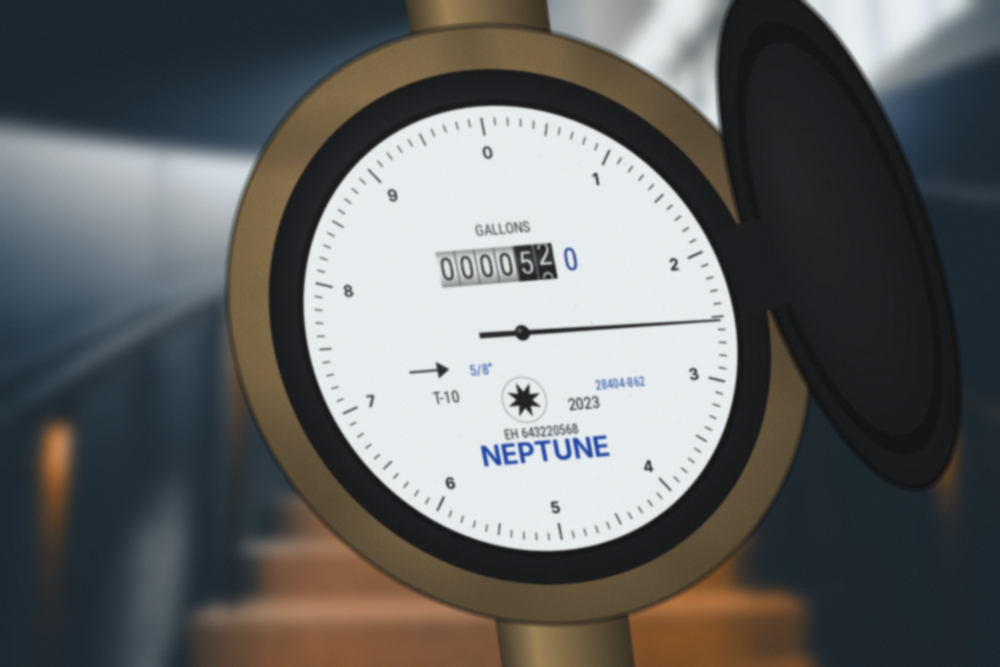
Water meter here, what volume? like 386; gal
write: 522.5; gal
